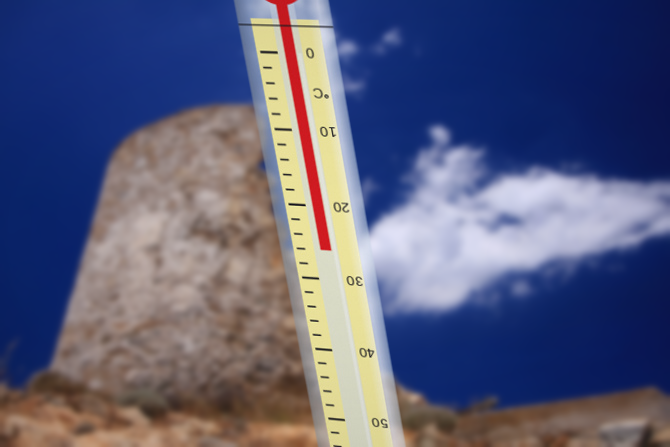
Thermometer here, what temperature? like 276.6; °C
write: 26; °C
